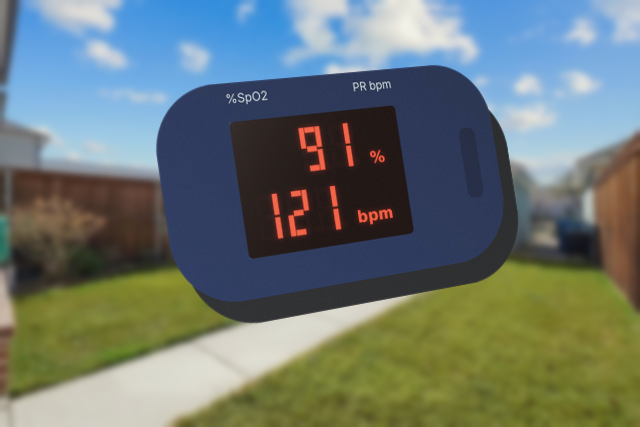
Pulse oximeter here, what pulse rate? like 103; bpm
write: 121; bpm
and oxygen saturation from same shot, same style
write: 91; %
